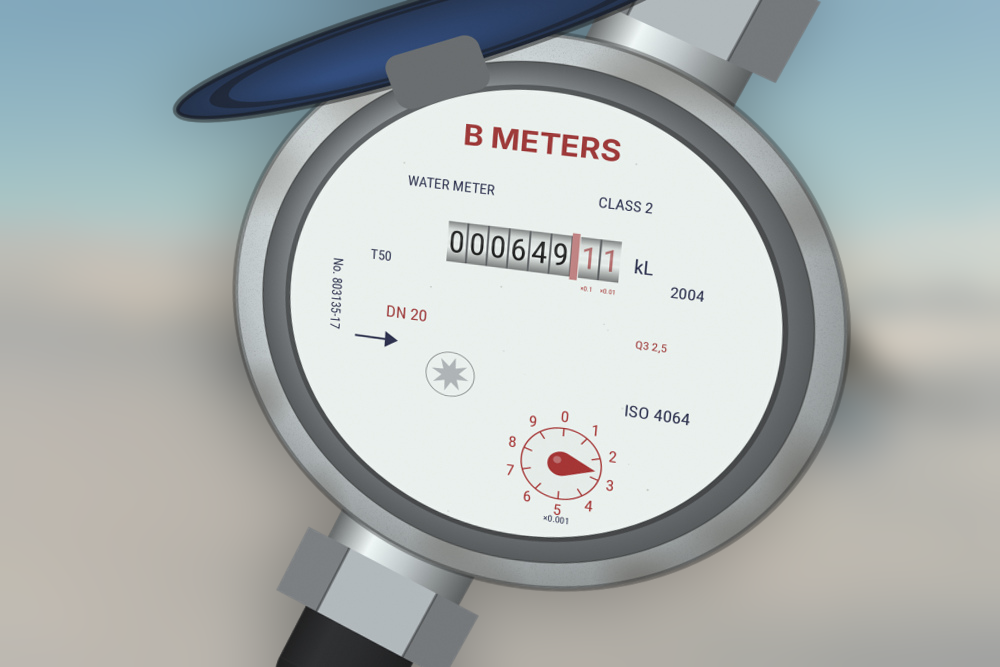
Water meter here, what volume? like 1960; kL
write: 649.112; kL
